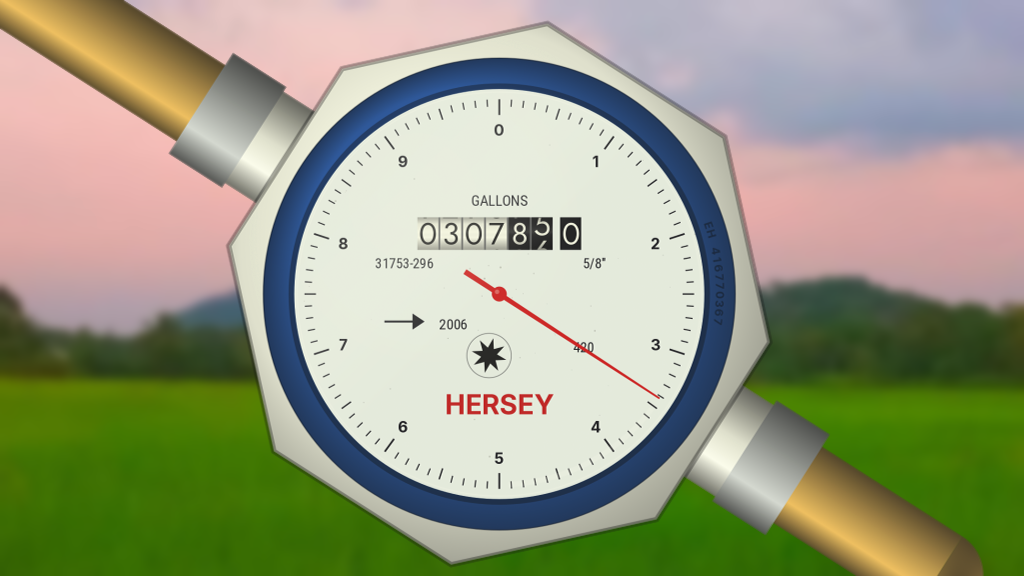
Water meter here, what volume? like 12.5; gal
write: 307853.4; gal
